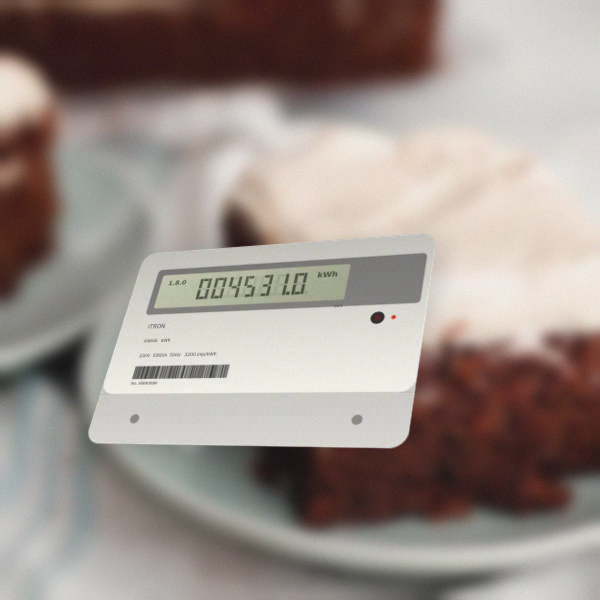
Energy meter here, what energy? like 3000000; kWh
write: 4531.0; kWh
